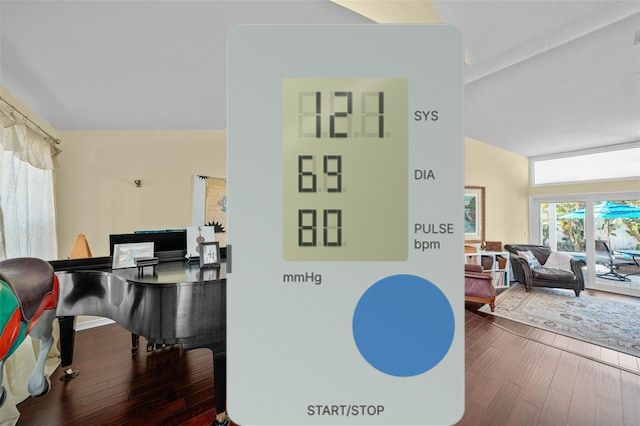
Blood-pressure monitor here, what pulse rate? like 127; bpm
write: 80; bpm
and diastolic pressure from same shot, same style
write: 69; mmHg
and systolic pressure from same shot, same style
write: 121; mmHg
